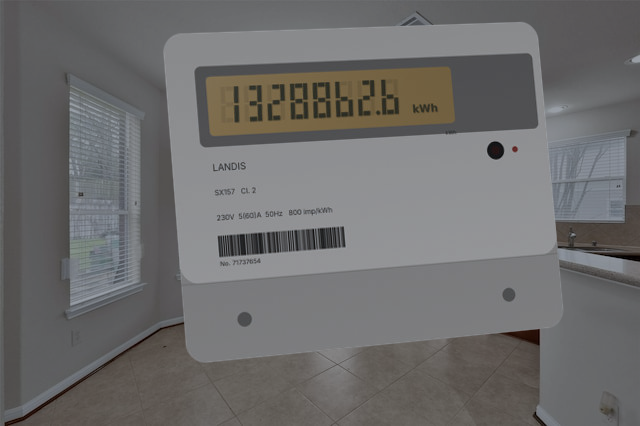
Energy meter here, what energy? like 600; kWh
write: 1328862.6; kWh
